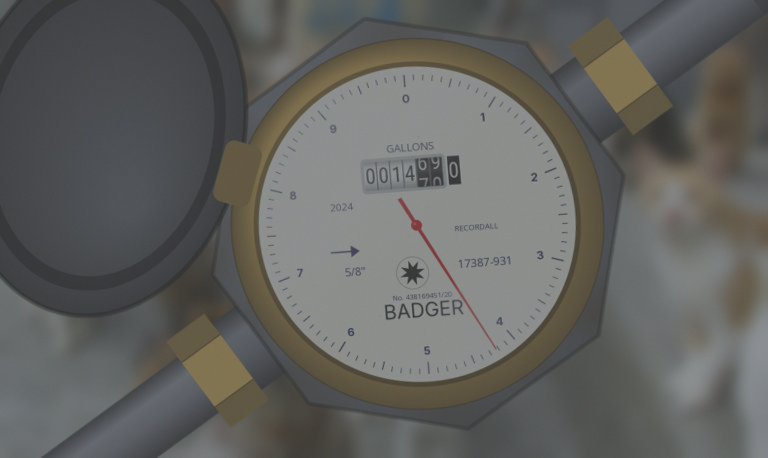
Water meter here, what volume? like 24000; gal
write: 14694.2; gal
